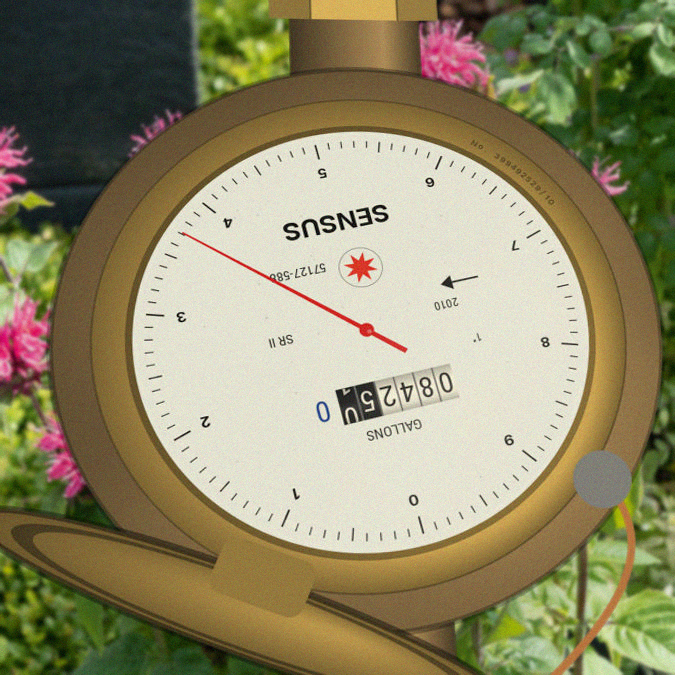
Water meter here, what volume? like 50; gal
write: 842503.7; gal
